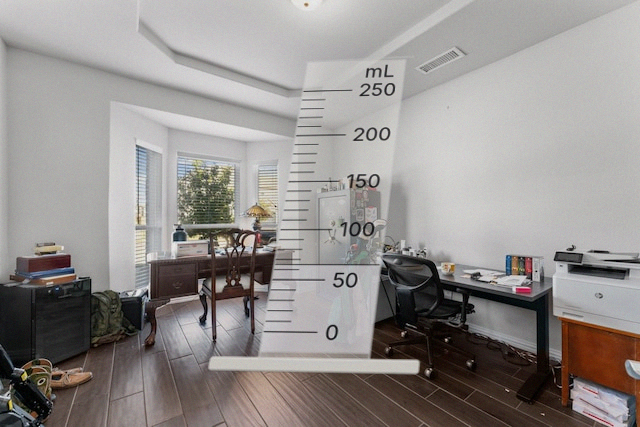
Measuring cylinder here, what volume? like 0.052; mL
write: 65; mL
